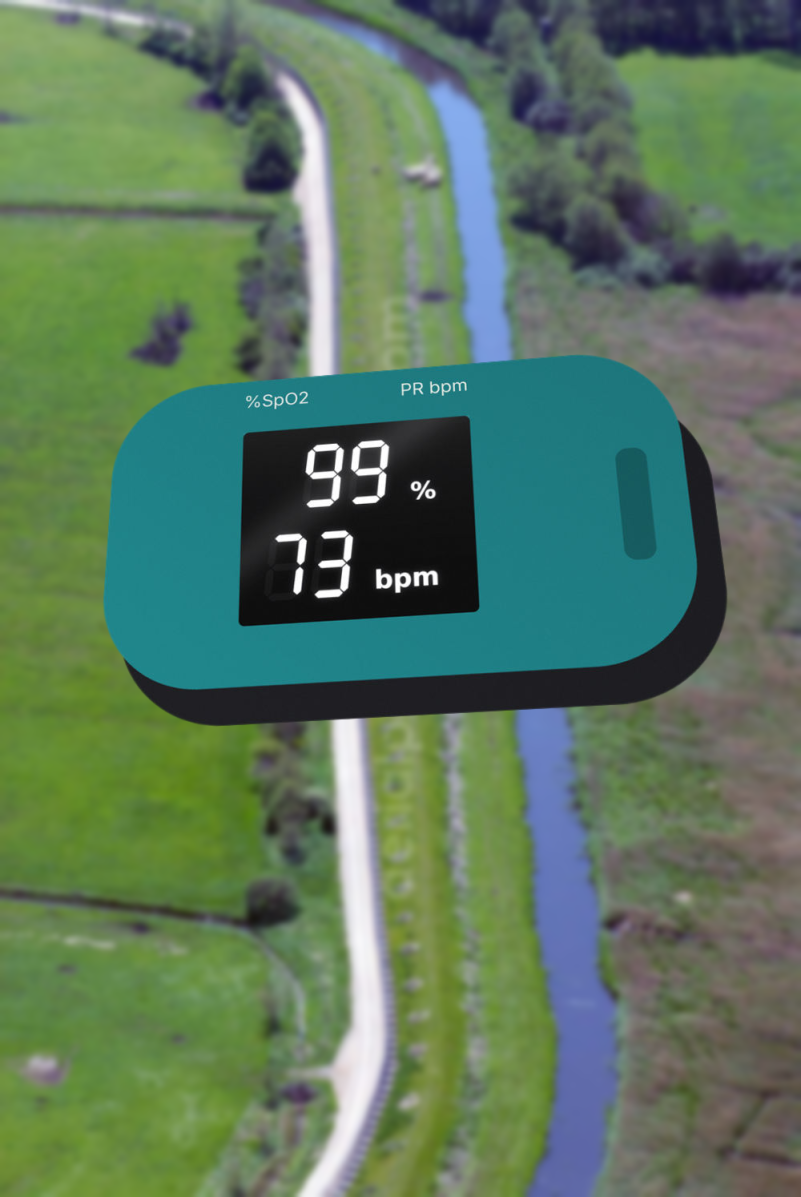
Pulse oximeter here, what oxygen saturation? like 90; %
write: 99; %
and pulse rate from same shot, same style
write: 73; bpm
